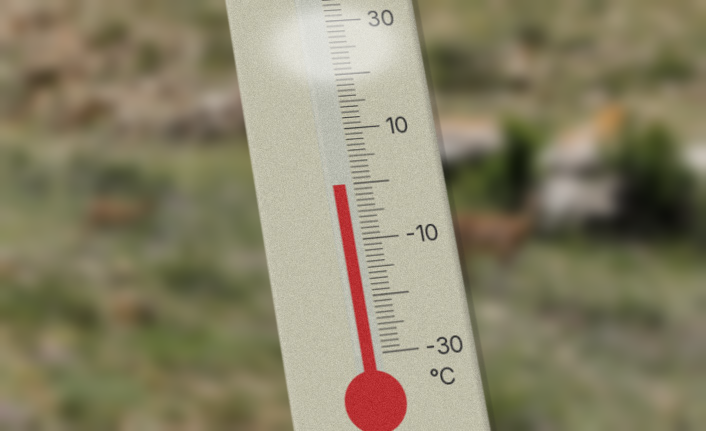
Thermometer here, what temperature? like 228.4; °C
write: 0; °C
